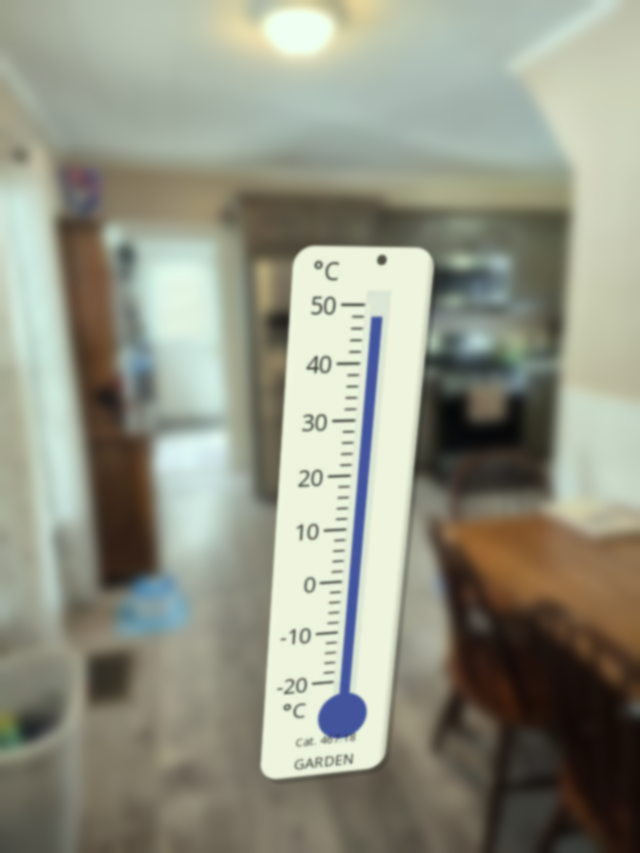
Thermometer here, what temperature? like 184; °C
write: 48; °C
